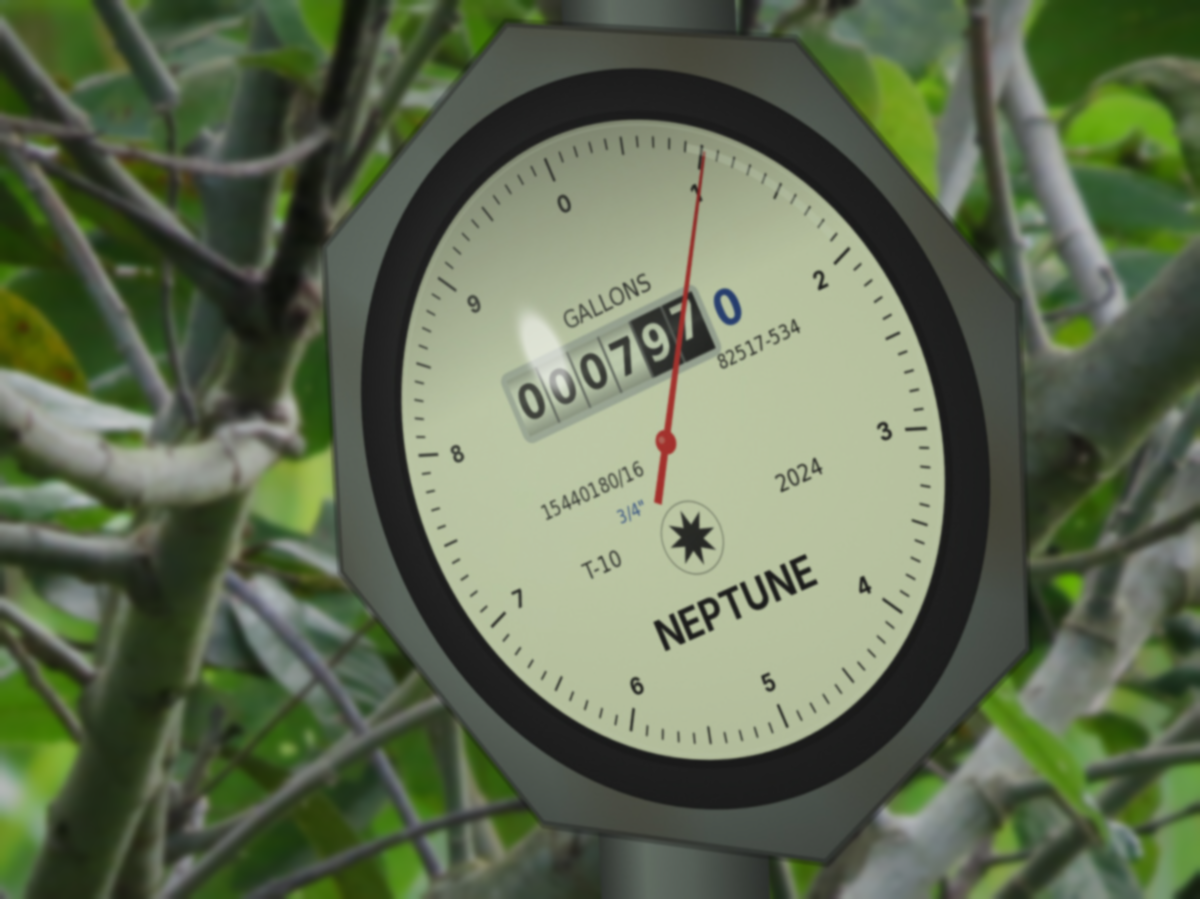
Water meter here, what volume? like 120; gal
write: 7971.0; gal
